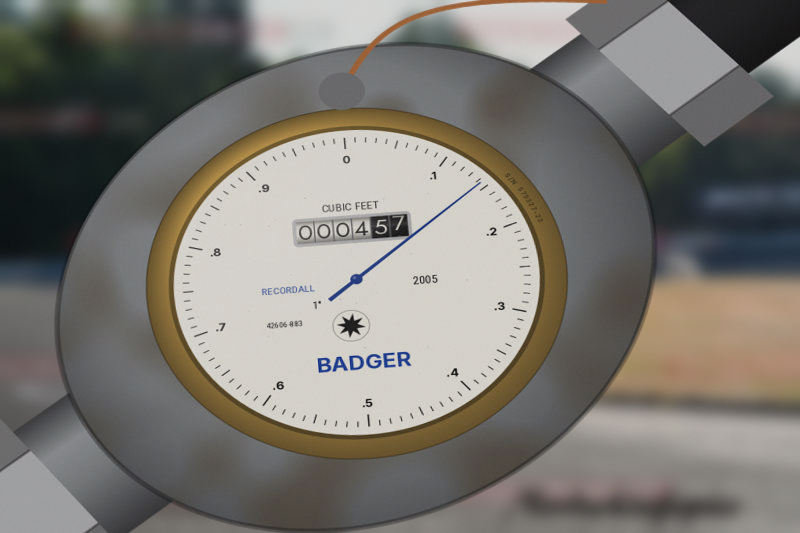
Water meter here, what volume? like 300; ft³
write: 457.14; ft³
